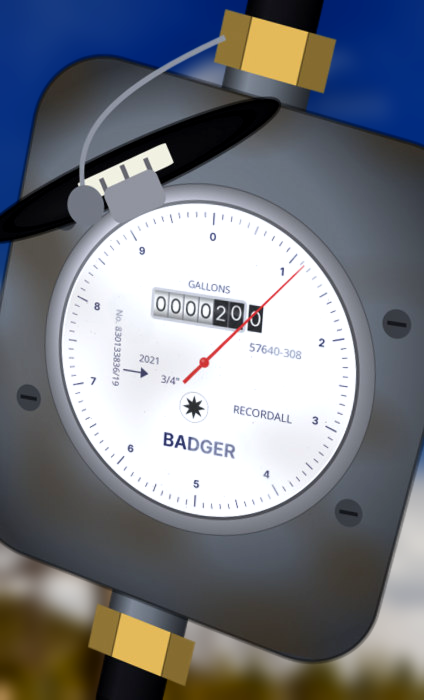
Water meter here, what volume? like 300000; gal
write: 201.1; gal
